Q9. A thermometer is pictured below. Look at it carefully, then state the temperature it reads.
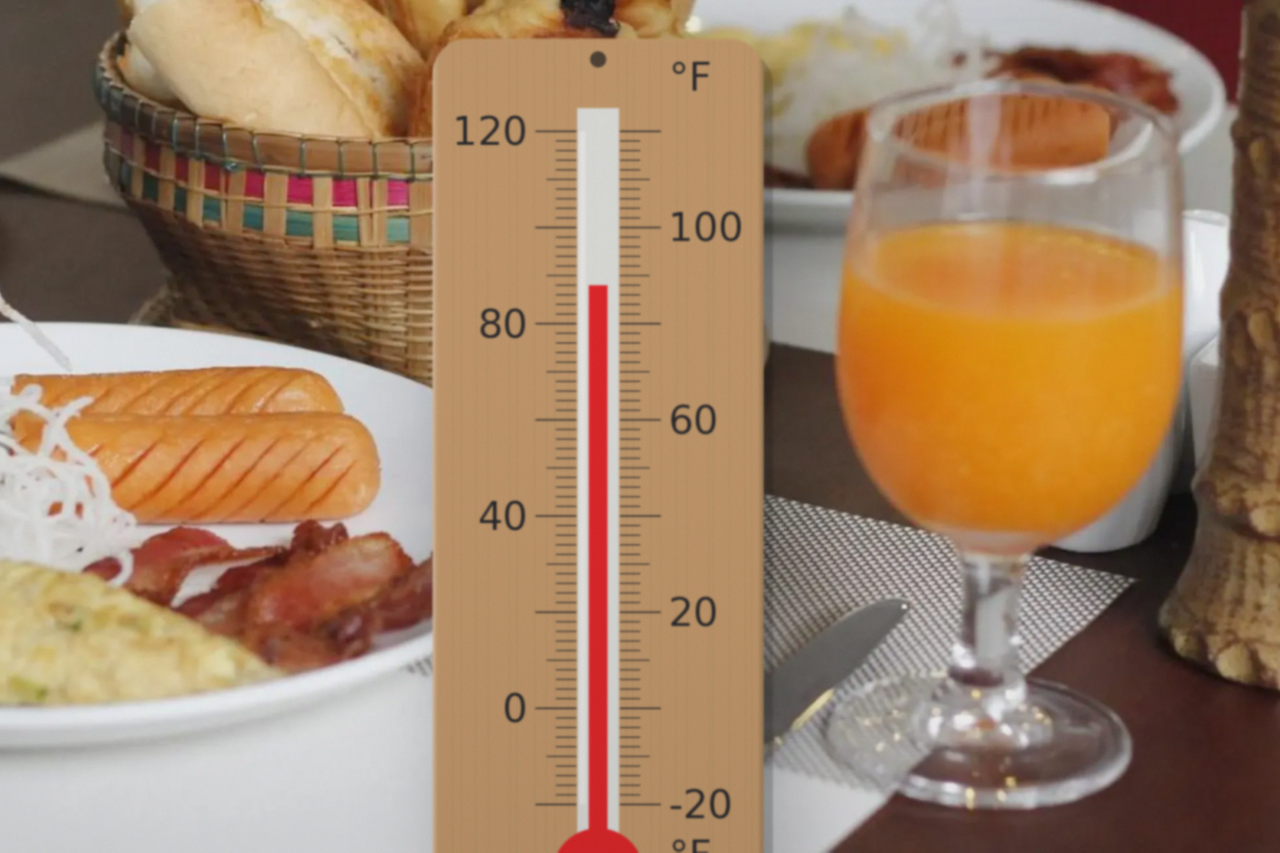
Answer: 88 °F
